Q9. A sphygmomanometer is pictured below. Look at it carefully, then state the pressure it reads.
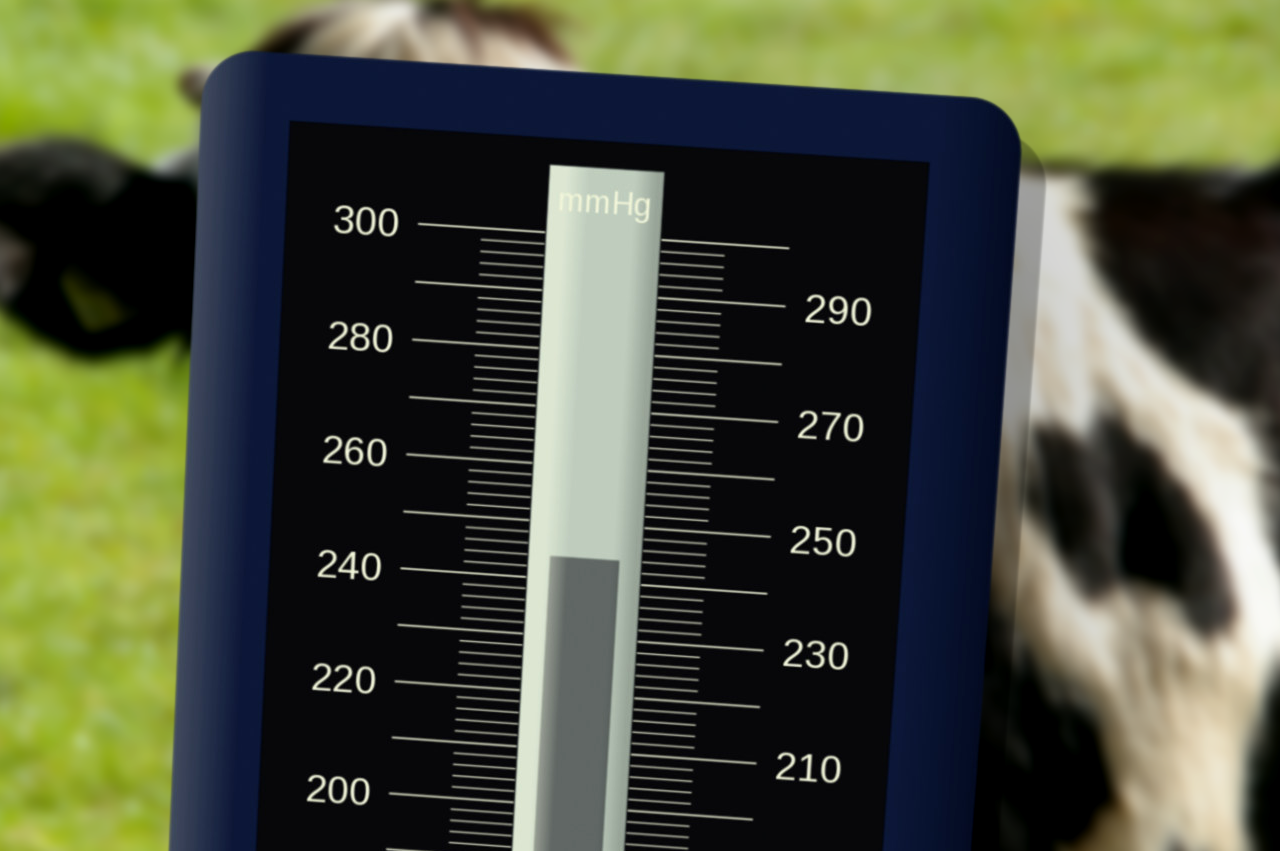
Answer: 244 mmHg
